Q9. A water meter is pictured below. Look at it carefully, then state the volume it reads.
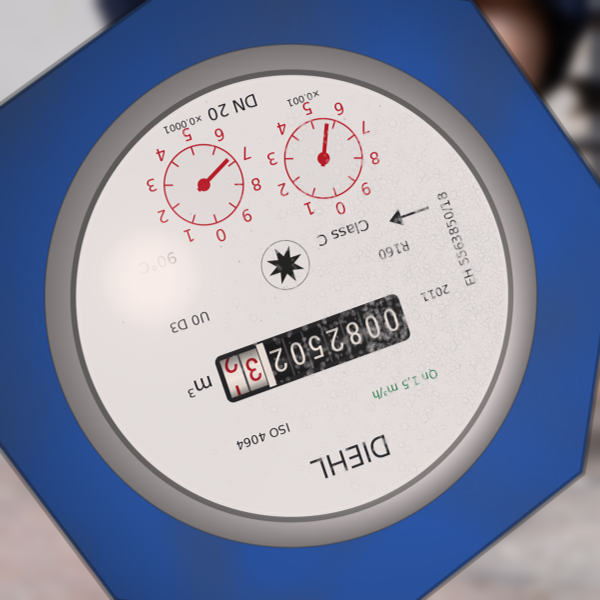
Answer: 82502.3156 m³
